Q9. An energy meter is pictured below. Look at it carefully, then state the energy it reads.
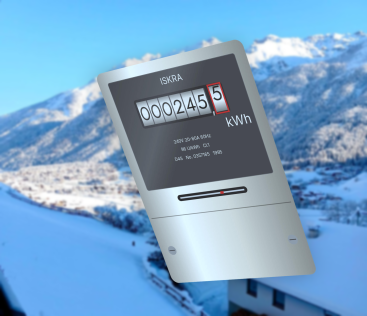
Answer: 245.5 kWh
